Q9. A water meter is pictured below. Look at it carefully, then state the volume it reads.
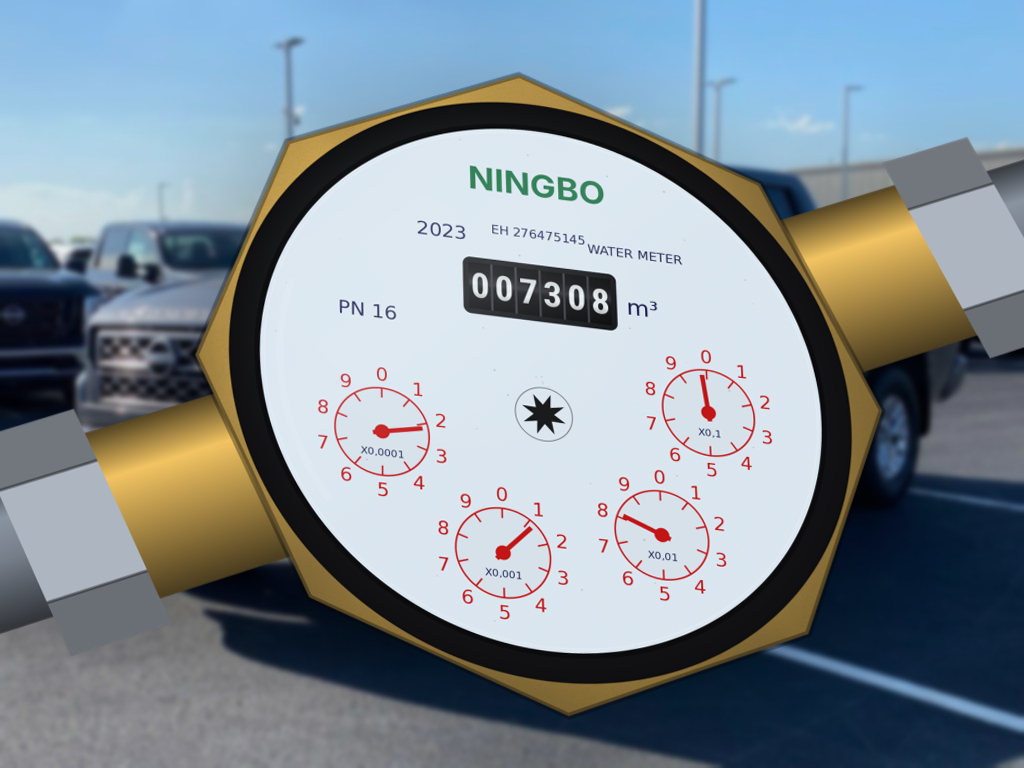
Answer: 7307.9812 m³
